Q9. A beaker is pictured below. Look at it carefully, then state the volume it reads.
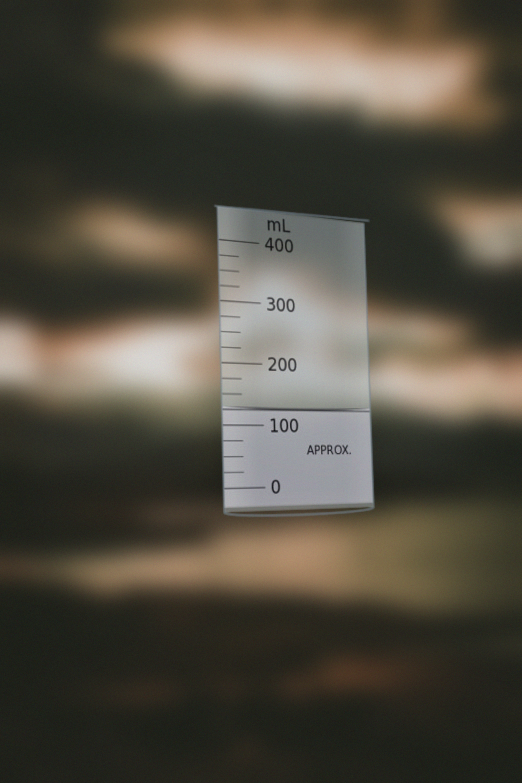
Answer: 125 mL
